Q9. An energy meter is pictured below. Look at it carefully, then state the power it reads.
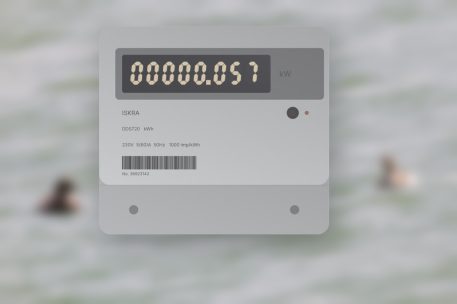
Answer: 0.057 kW
